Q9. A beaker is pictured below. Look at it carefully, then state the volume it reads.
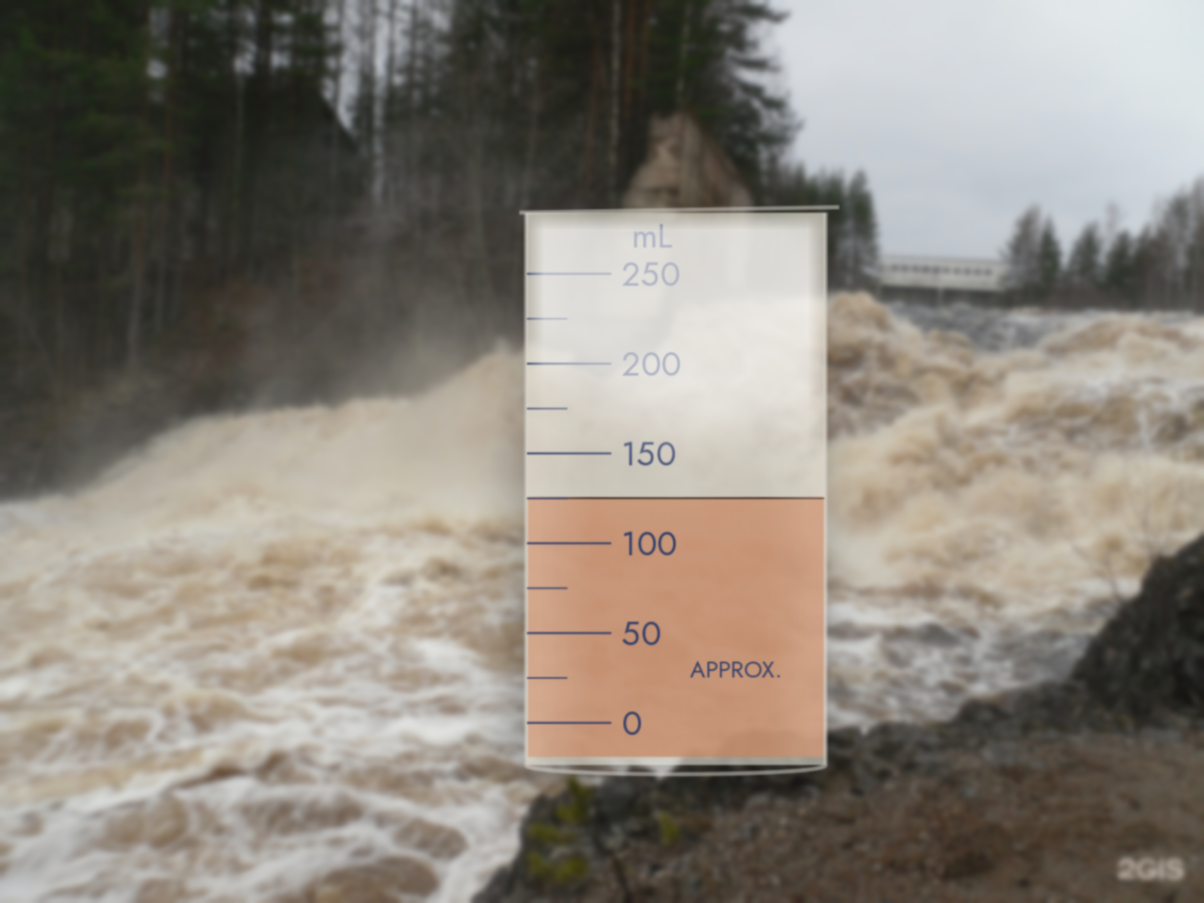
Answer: 125 mL
